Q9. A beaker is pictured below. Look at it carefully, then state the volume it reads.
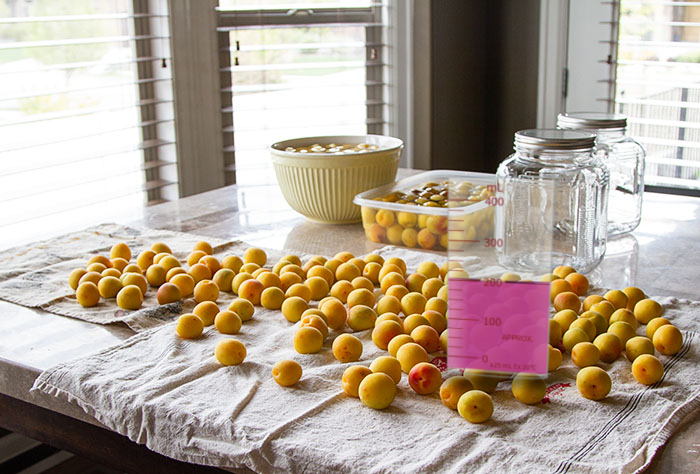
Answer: 200 mL
